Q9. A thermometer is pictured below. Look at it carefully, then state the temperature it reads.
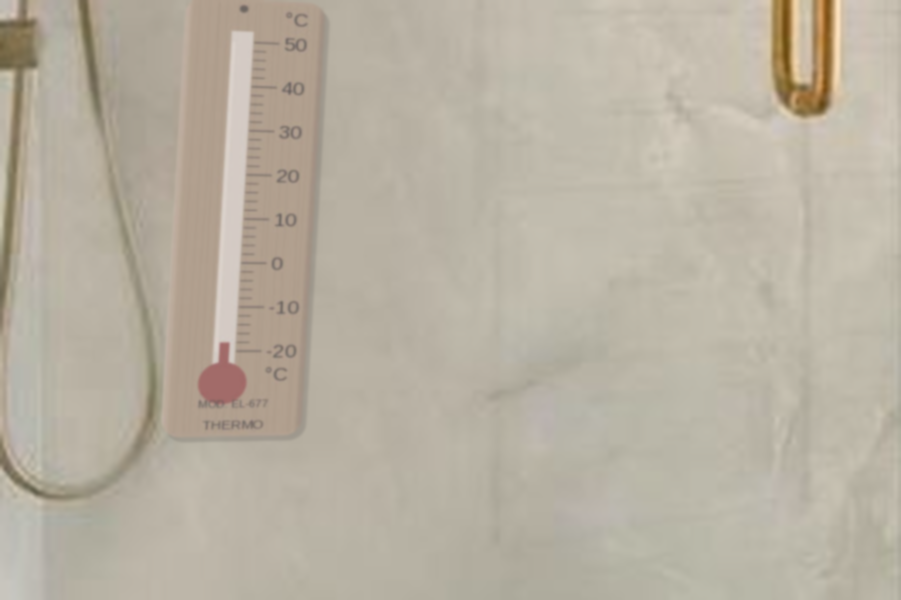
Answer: -18 °C
